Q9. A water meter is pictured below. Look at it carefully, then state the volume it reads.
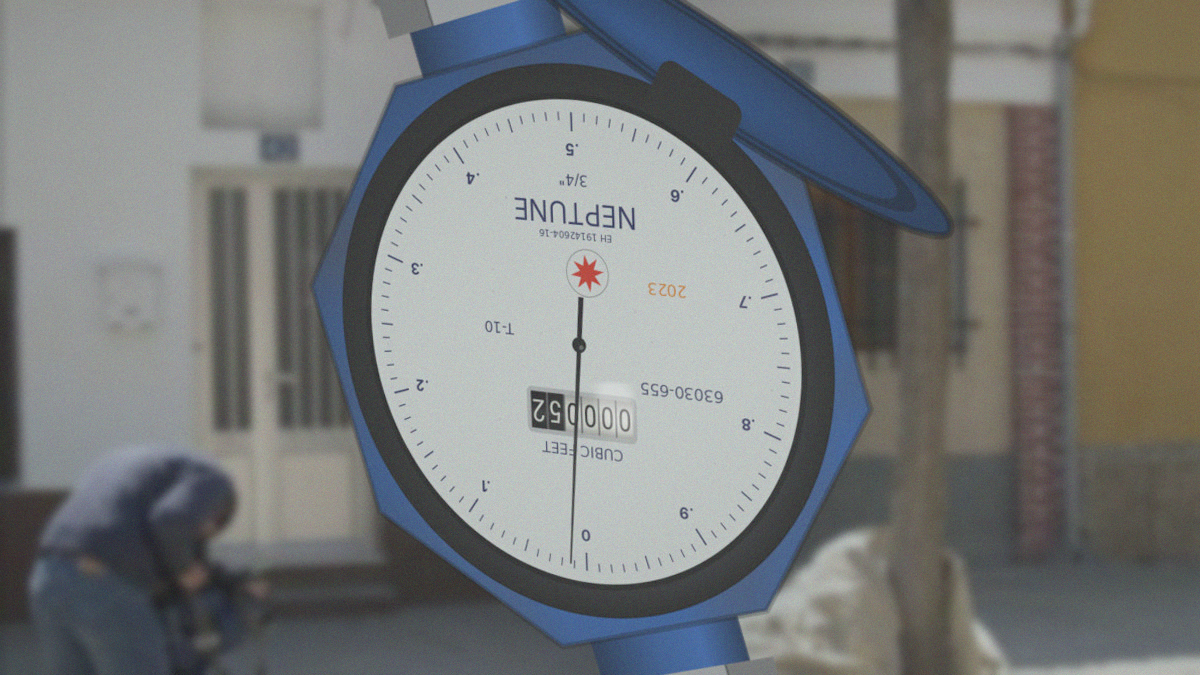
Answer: 52.01 ft³
